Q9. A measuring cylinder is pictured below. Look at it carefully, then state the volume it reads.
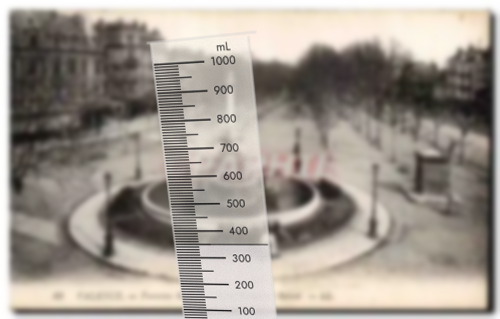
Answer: 350 mL
